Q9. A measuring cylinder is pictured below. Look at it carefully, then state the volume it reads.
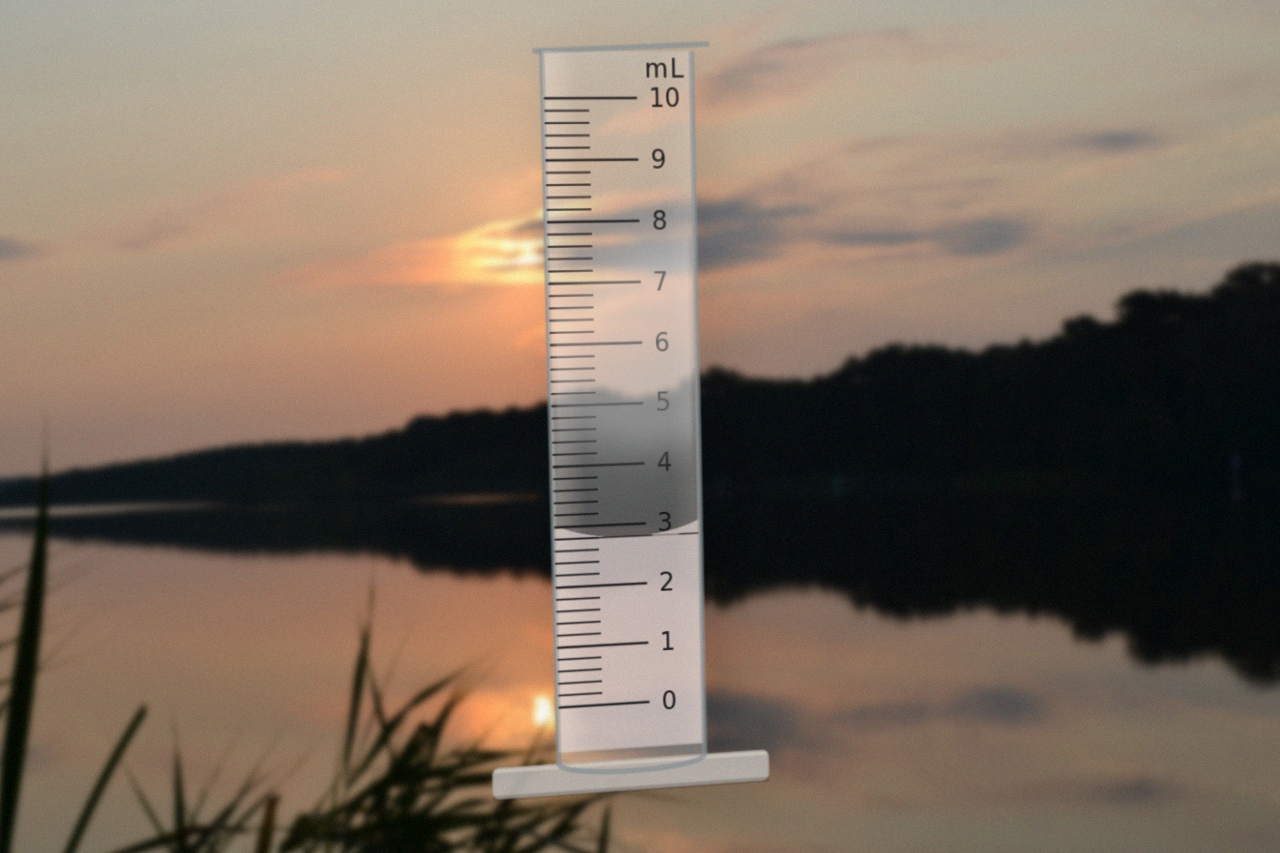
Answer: 2.8 mL
